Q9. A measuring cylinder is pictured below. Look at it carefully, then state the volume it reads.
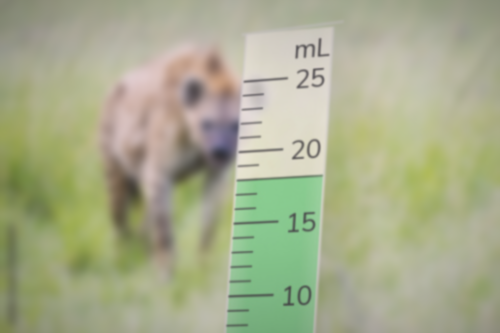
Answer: 18 mL
